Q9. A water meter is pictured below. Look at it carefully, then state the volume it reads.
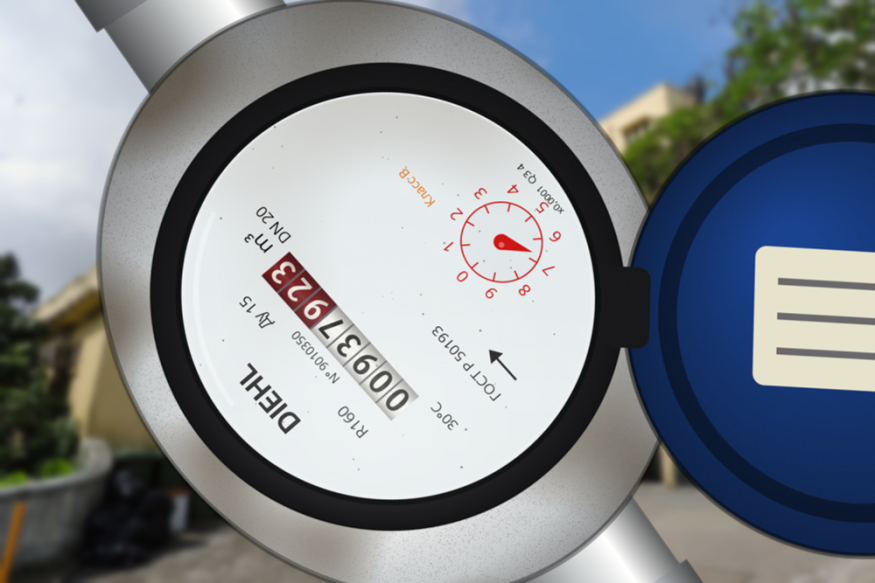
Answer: 937.9236 m³
